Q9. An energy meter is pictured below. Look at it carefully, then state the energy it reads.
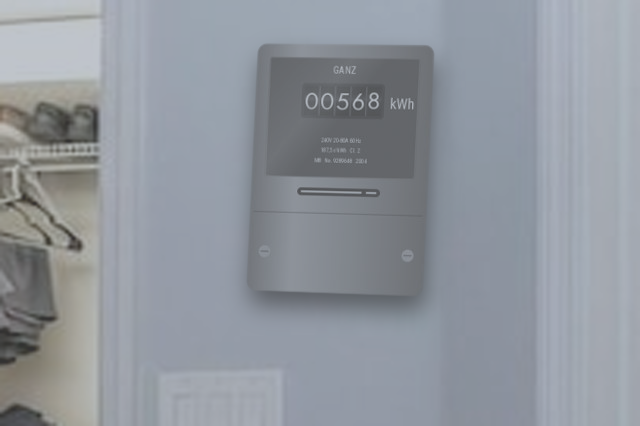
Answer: 568 kWh
